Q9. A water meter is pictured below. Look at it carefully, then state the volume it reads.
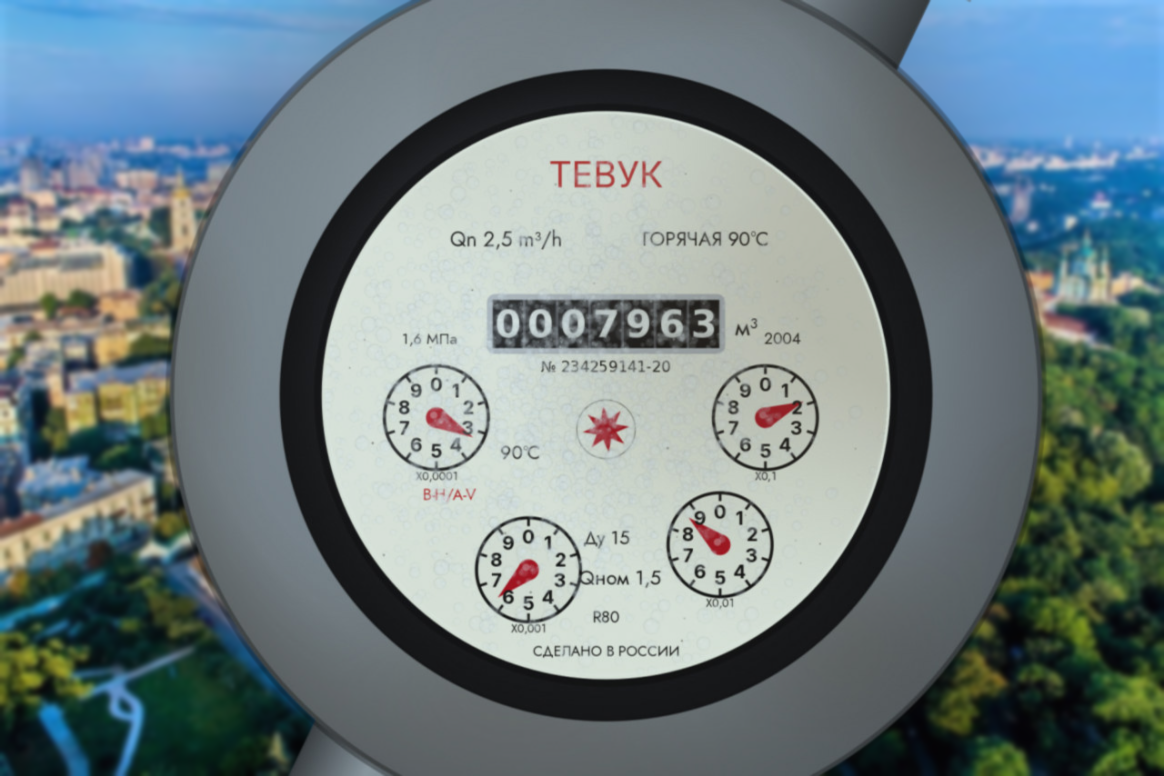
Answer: 7963.1863 m³
